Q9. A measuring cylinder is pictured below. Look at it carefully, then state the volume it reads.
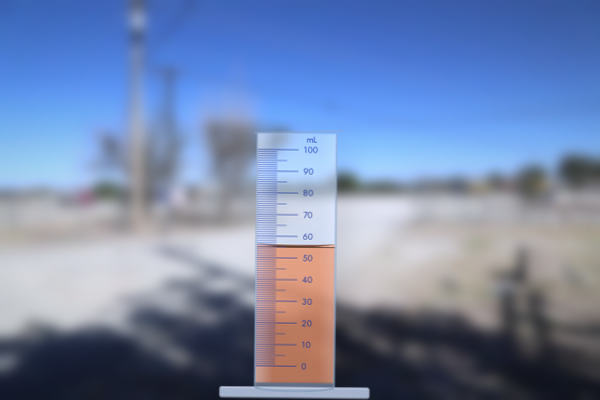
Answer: 55 mL
